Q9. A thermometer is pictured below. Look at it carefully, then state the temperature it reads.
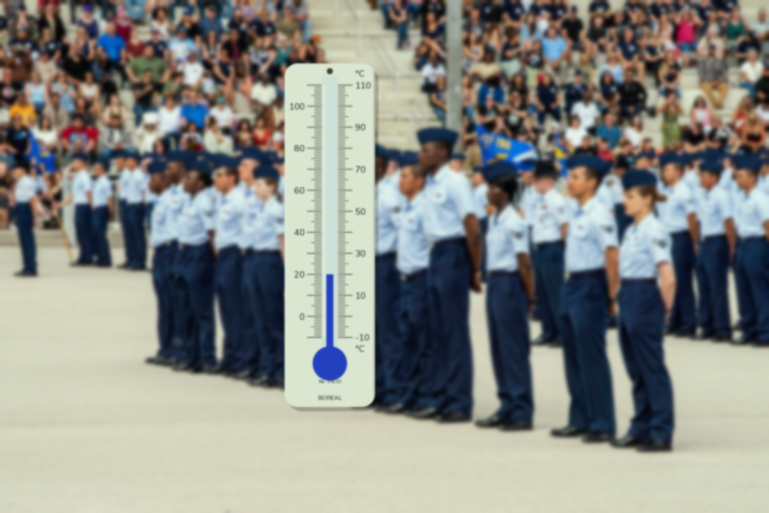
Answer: 20 °C
